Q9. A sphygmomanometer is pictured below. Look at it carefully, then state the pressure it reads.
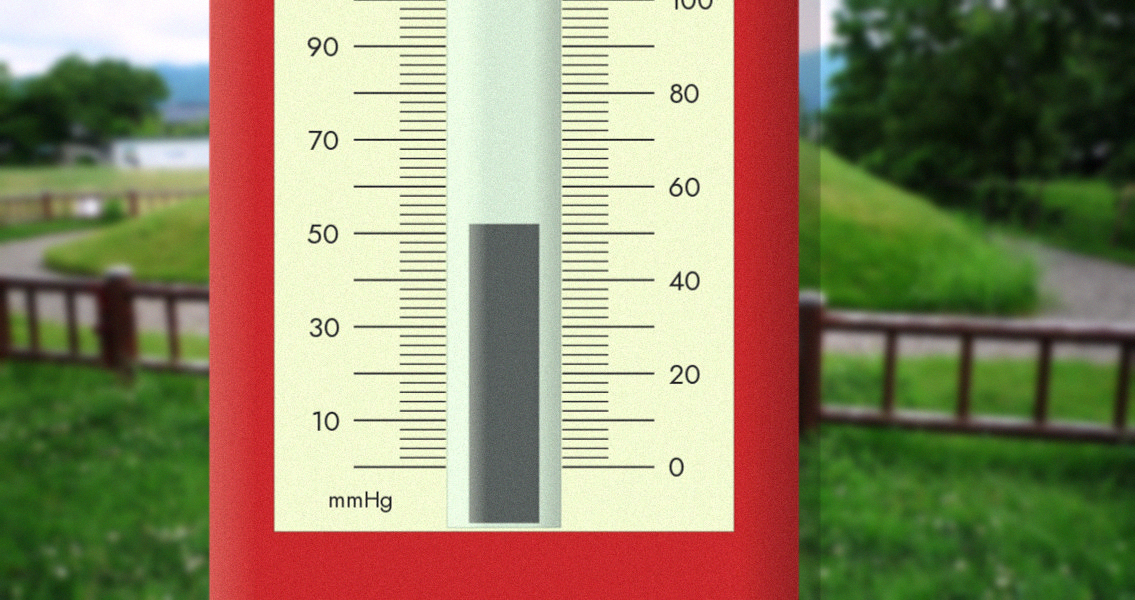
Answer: 52 mmHg
